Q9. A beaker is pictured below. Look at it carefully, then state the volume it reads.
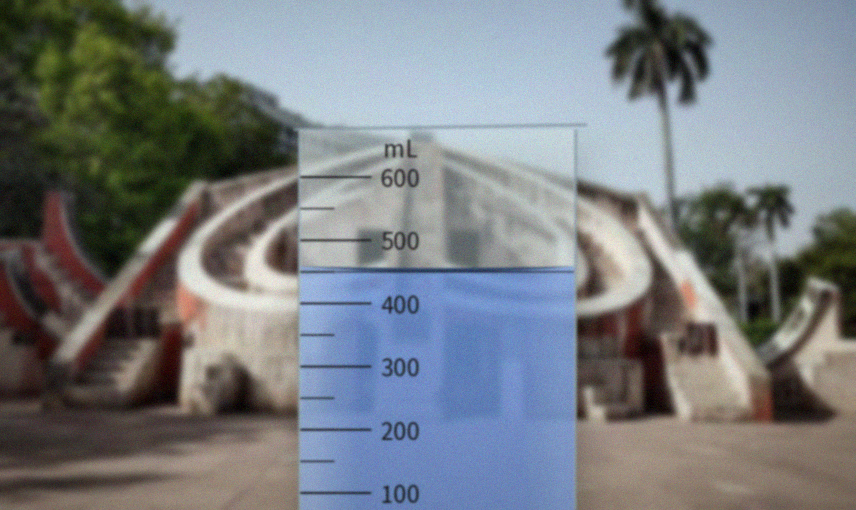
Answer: 450 mL
